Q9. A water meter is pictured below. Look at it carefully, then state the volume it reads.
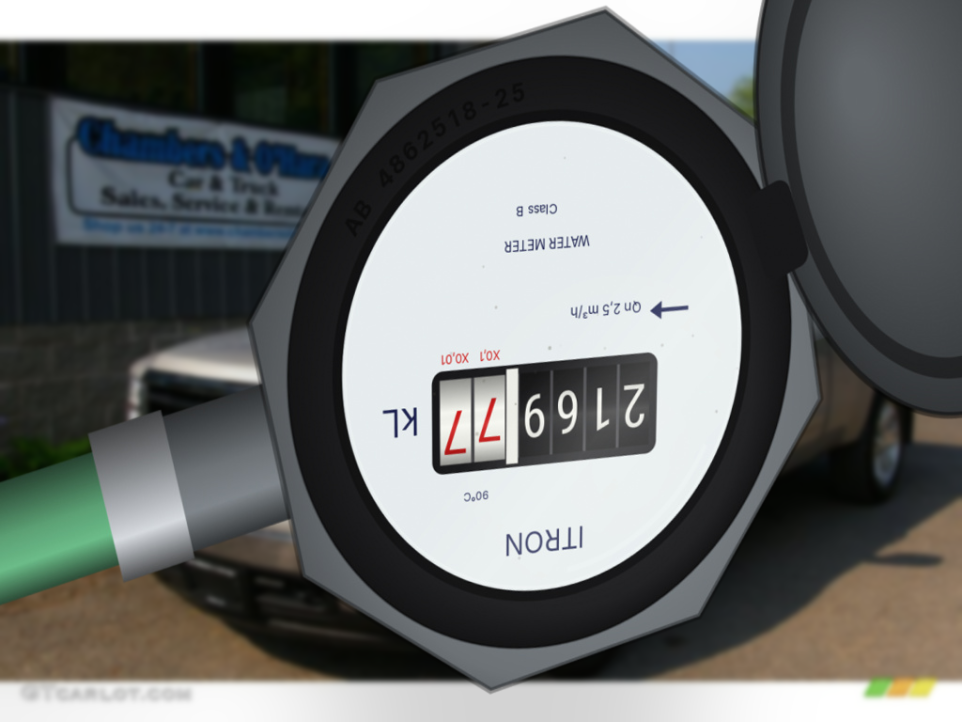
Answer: 2169.77 kL
